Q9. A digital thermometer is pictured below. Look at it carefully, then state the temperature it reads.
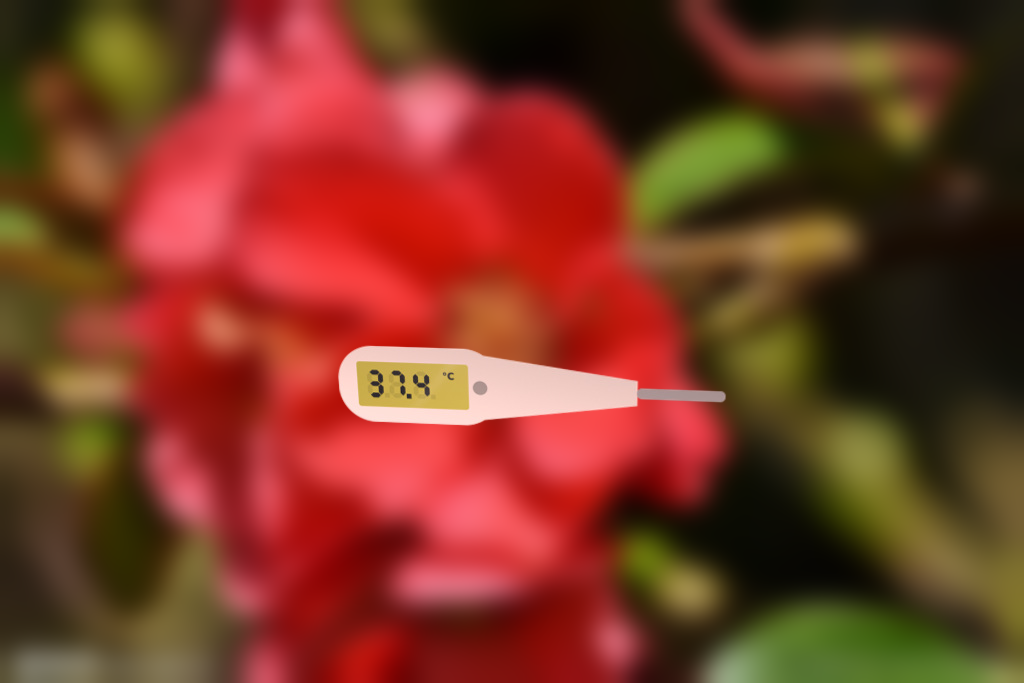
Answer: 37.4 °C
